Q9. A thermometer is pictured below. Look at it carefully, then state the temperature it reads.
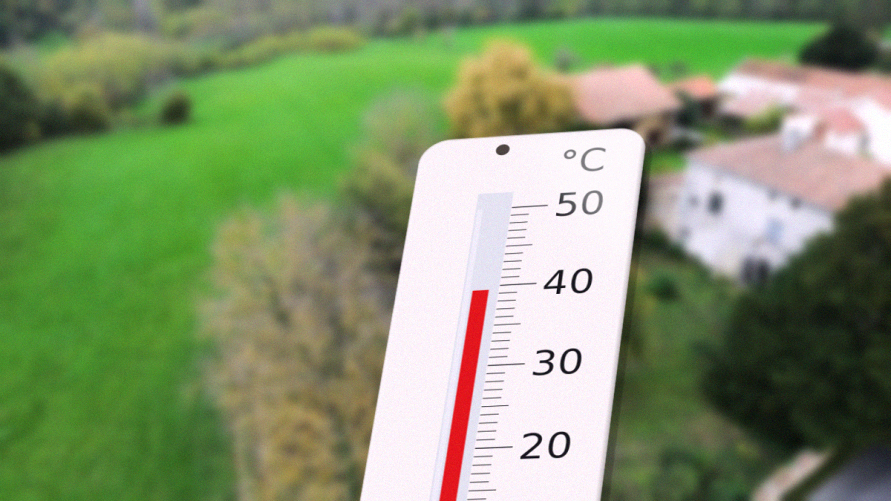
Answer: 39.5 °C
